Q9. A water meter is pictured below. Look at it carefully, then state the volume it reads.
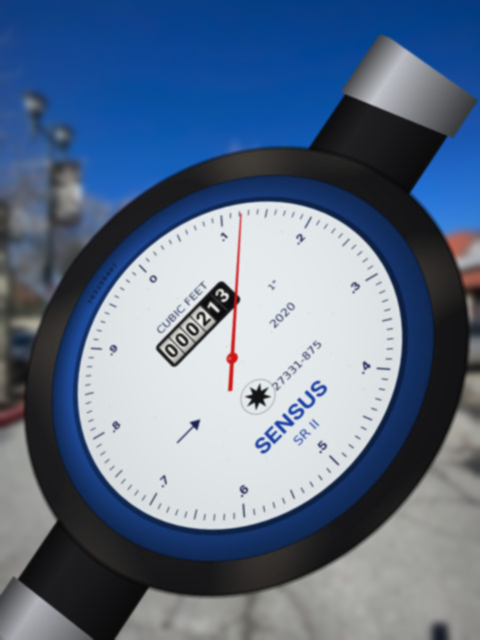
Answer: 213.12 ft³
